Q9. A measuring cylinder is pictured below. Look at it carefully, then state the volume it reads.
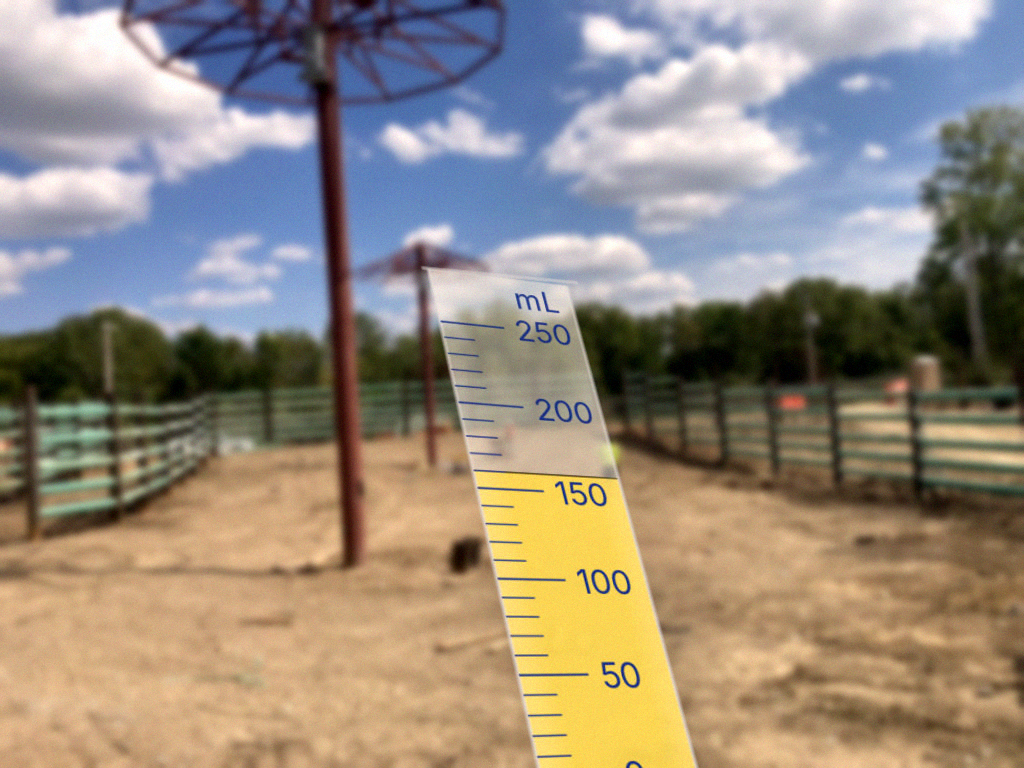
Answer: 160 mL
